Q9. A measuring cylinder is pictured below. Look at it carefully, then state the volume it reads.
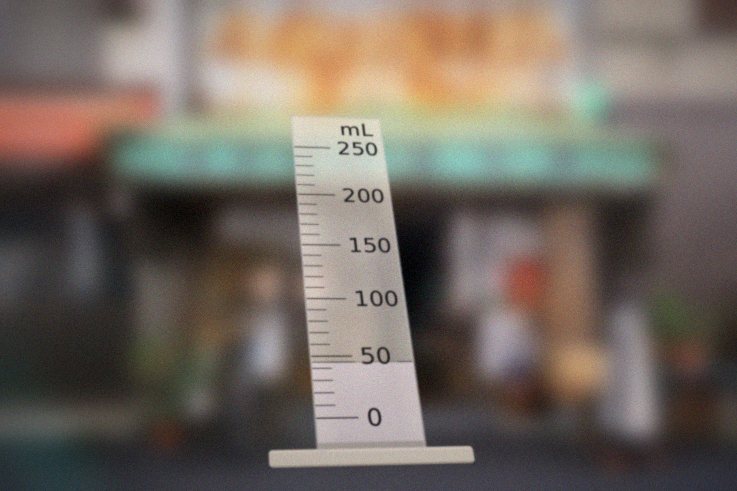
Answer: 45 mL
